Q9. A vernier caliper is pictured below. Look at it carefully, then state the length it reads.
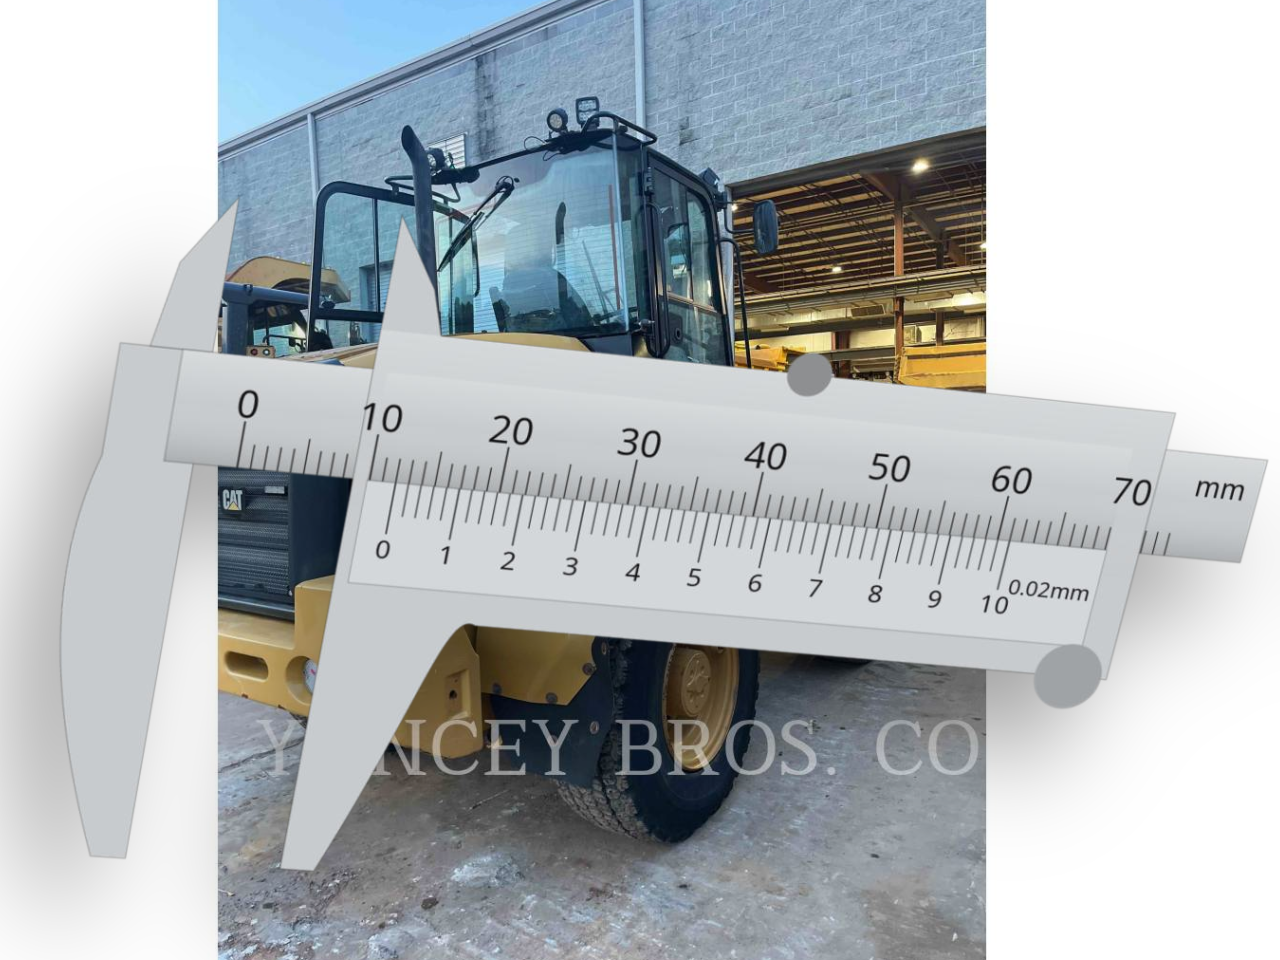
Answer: 12.0 mm
